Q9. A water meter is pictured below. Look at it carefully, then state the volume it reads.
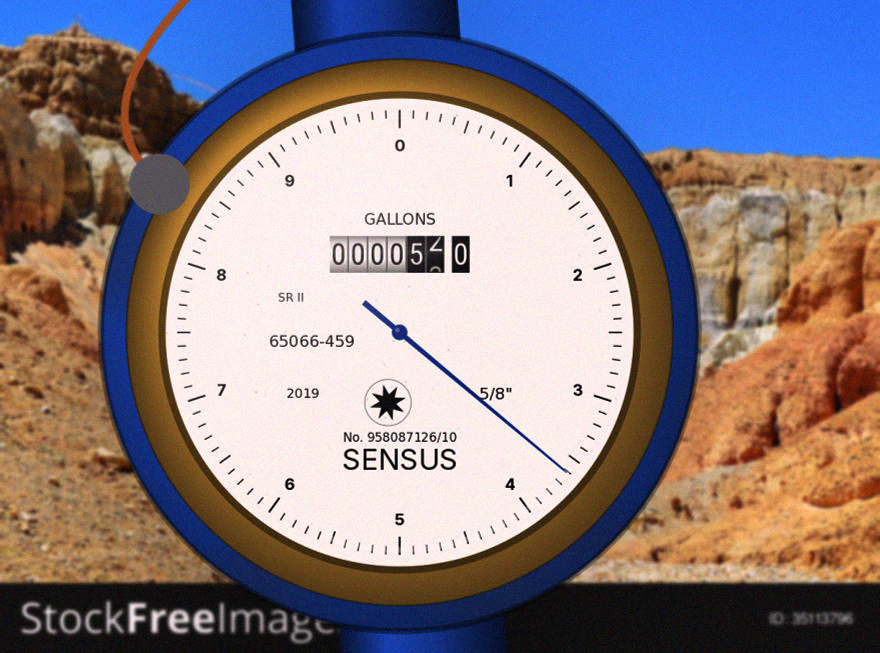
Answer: 523.6 gal
